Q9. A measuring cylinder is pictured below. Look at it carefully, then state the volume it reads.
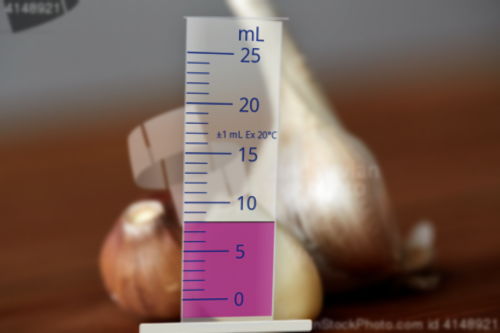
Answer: 8 mL
